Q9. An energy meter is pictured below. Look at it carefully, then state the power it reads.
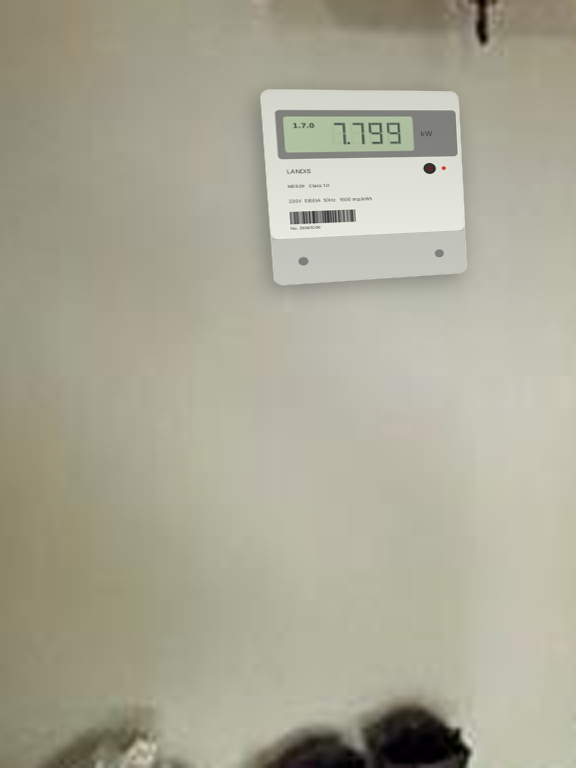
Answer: 7.799 kW
